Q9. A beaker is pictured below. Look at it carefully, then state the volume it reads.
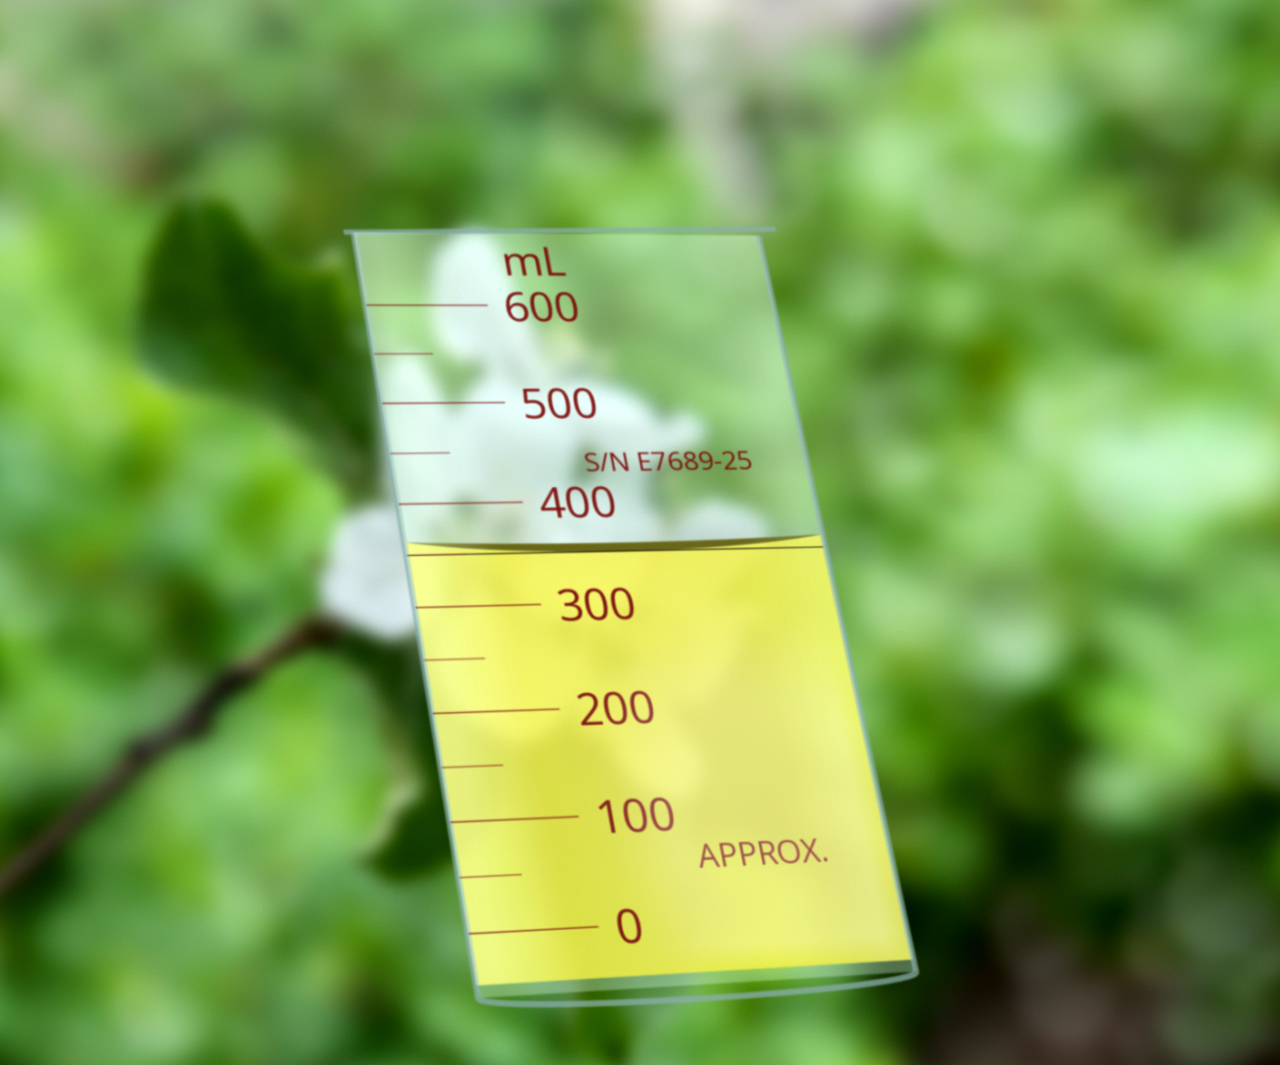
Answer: 350 mL
